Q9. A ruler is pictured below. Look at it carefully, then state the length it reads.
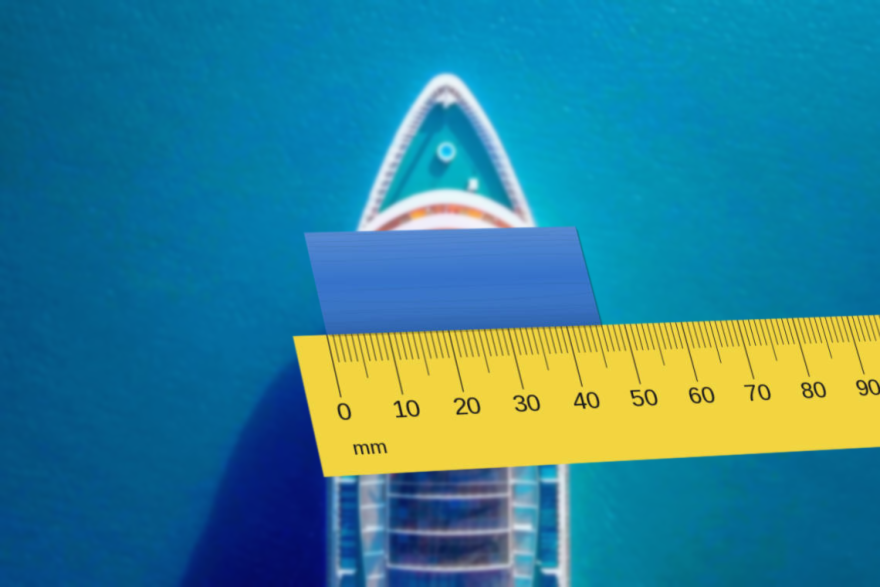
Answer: 46 mm
